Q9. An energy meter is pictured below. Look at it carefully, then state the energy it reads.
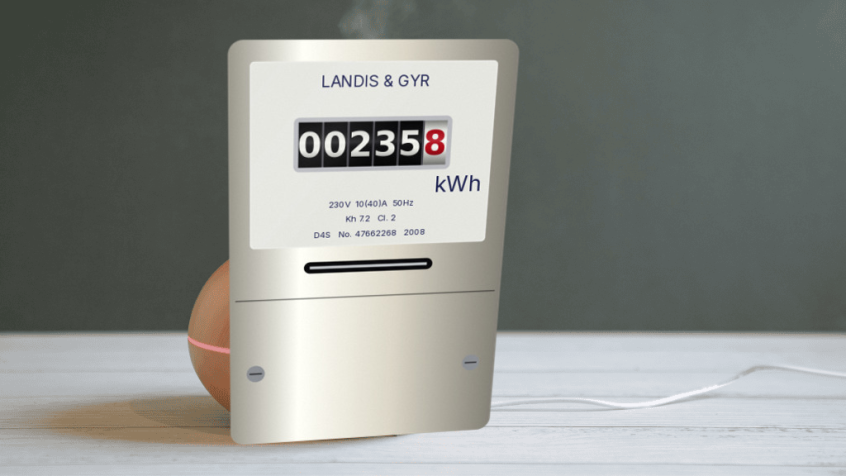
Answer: 235.8 kWh
